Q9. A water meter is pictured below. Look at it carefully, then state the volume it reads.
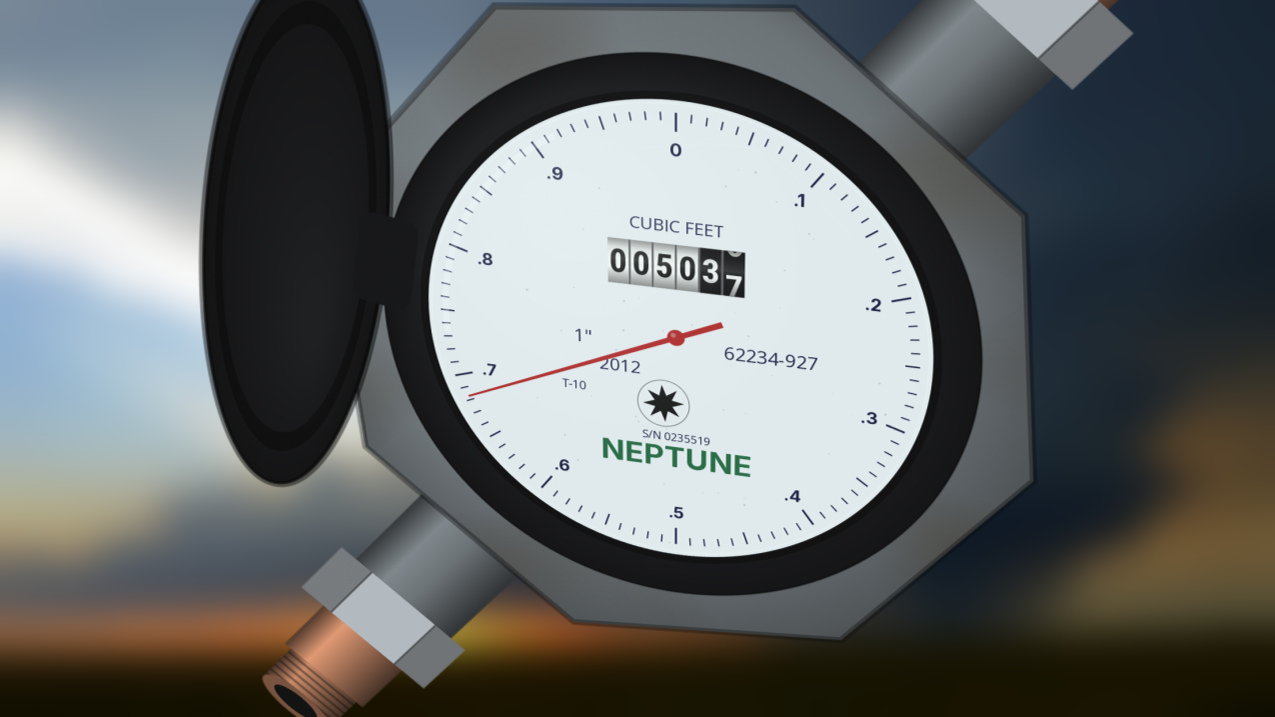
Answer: 5036.68 ft³
